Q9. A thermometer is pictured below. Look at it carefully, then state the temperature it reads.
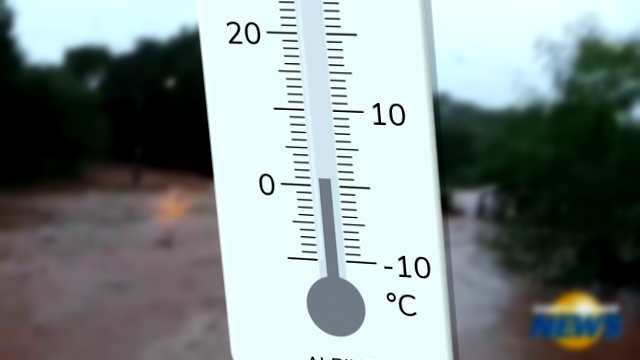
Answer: 1 °C
